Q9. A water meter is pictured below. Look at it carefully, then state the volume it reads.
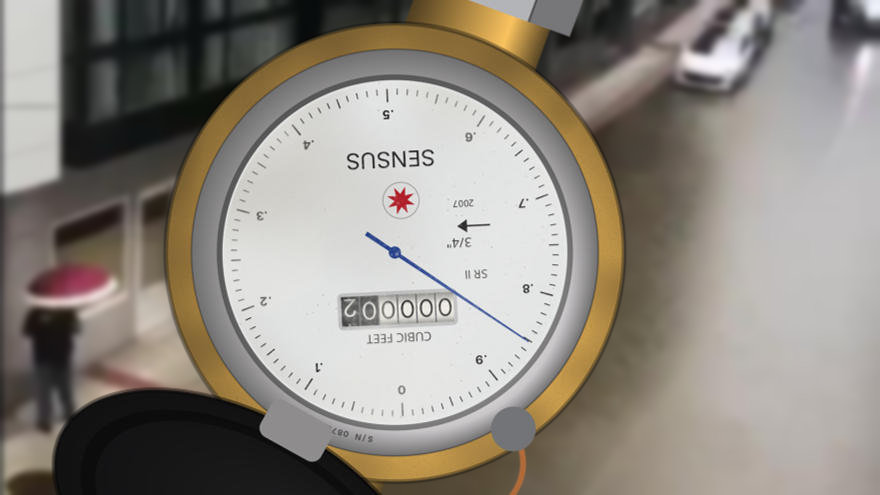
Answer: 1.85 ft³
